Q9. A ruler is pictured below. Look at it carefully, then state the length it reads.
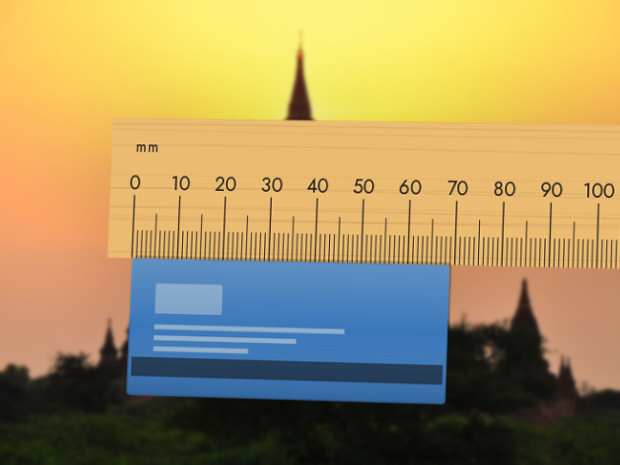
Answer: 69 mm
